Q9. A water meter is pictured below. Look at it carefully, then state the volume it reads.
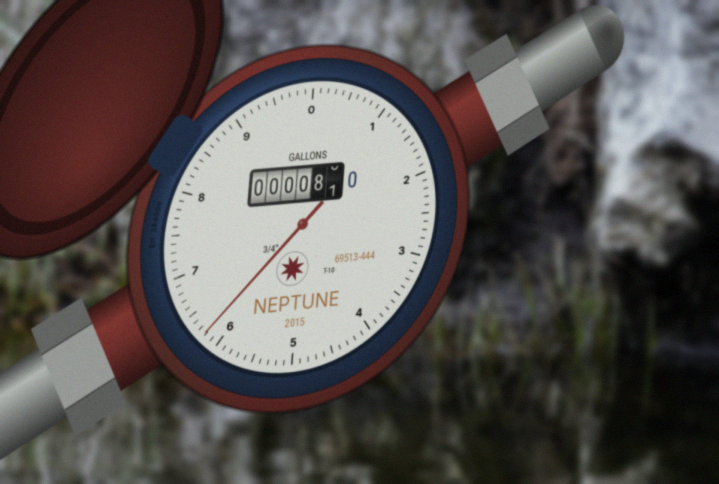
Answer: 806.2 gal
